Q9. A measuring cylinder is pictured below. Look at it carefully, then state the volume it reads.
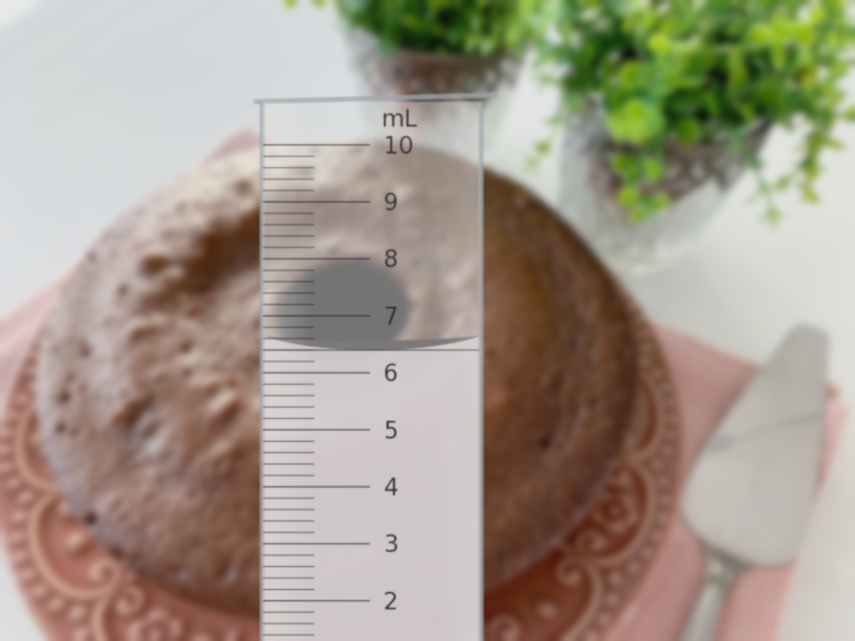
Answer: 6.4 mL
